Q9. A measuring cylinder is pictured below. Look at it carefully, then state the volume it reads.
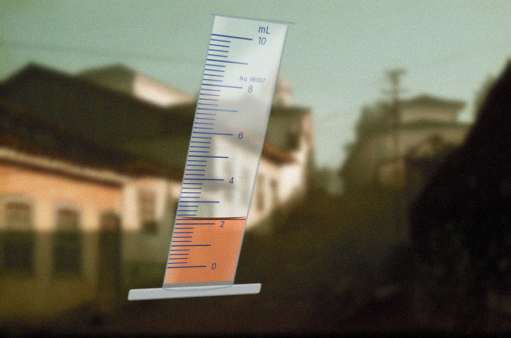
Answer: 2.2 mL
